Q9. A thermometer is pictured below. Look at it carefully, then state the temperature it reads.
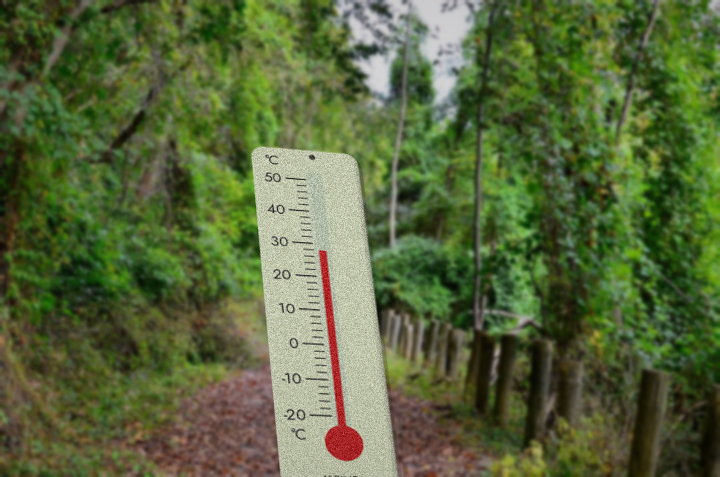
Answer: 28 °C
